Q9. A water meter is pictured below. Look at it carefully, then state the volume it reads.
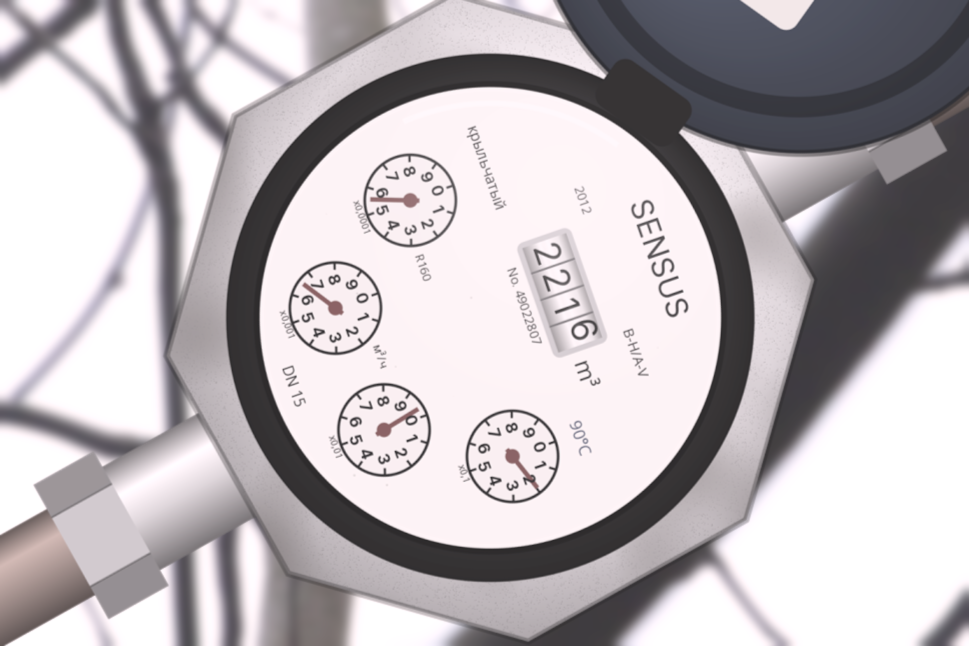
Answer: 2216.1965 m³
